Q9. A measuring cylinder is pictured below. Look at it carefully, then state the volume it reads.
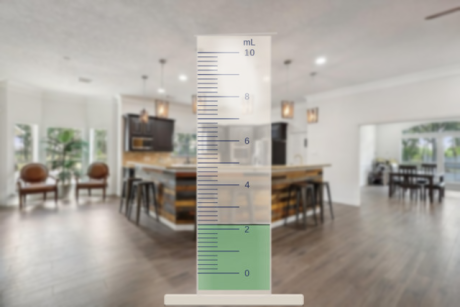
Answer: 2.2 mL
